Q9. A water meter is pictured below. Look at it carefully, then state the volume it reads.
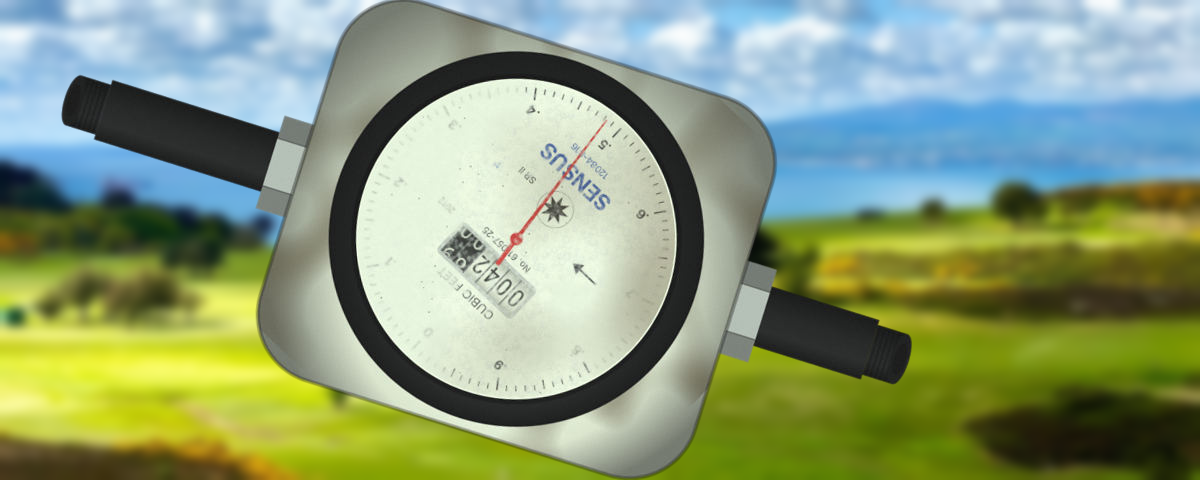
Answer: 4289.48 ft³
